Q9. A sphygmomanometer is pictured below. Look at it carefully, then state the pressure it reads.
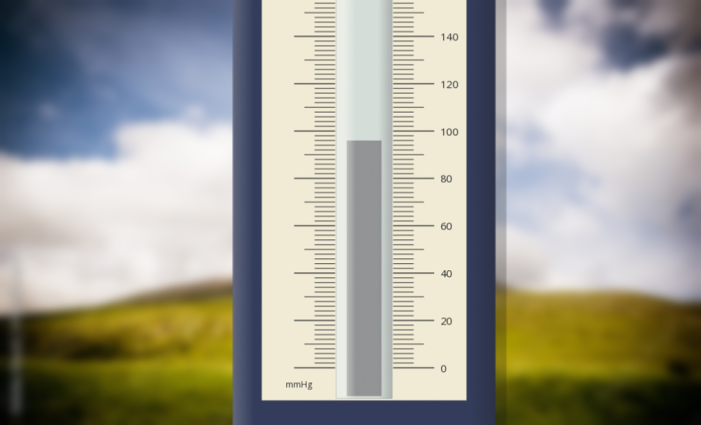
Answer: 96 mmHg
